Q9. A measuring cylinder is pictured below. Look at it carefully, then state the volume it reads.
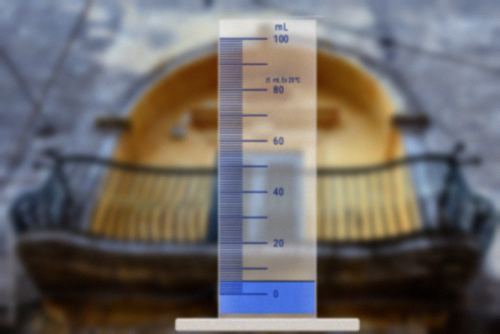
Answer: 5 mL
